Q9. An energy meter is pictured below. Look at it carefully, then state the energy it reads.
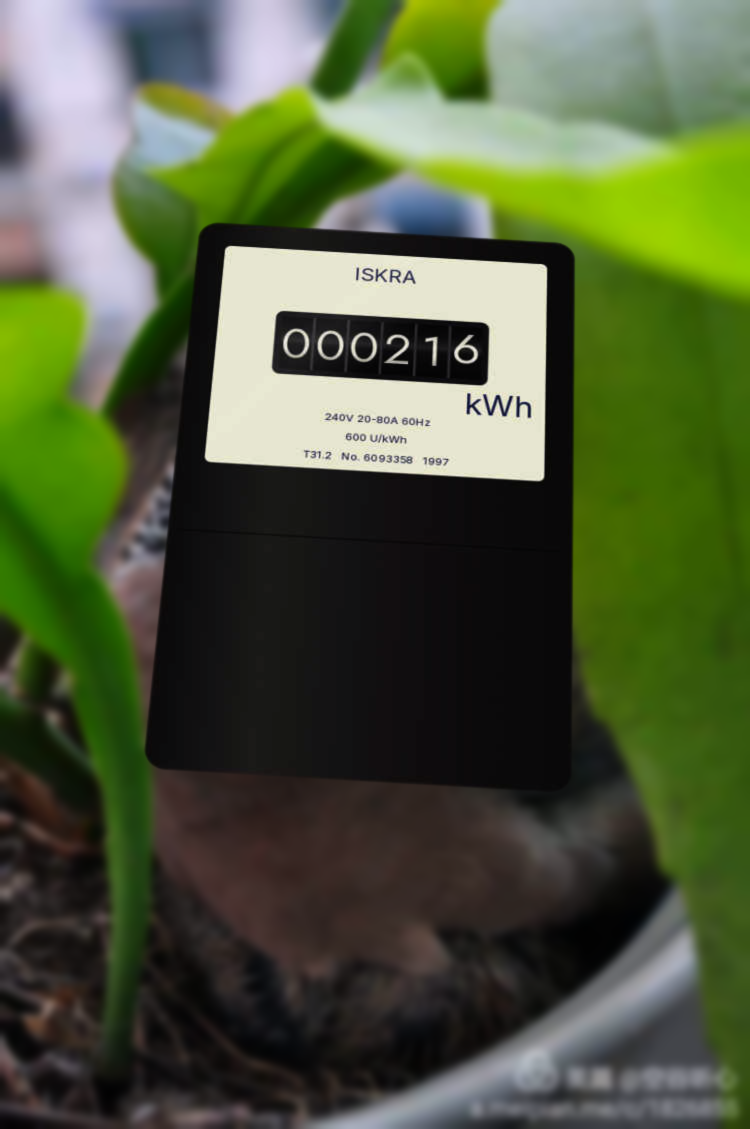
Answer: 216 kWh
